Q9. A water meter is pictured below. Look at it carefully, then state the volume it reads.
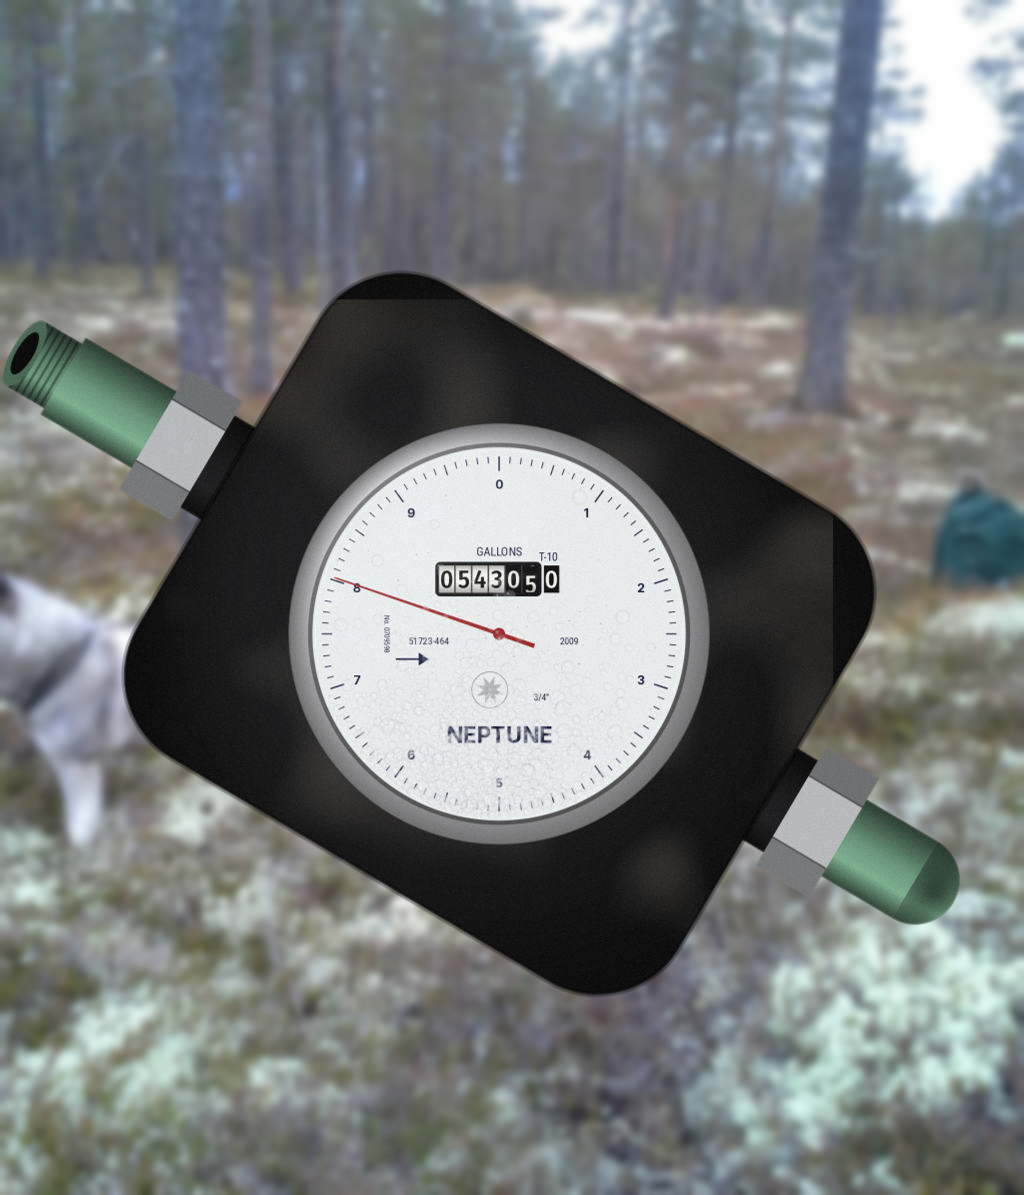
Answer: 543048.0 gal
